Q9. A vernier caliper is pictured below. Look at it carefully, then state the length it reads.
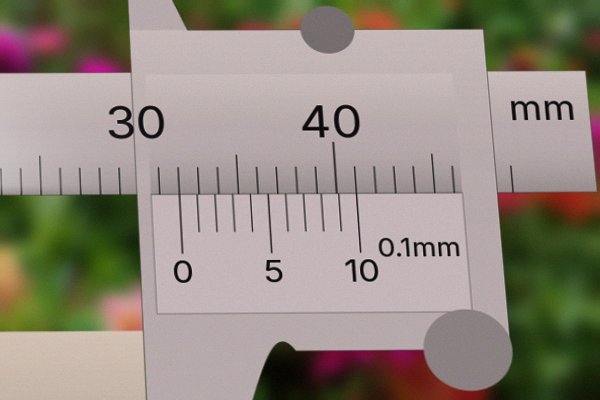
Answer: 32.0 mm
